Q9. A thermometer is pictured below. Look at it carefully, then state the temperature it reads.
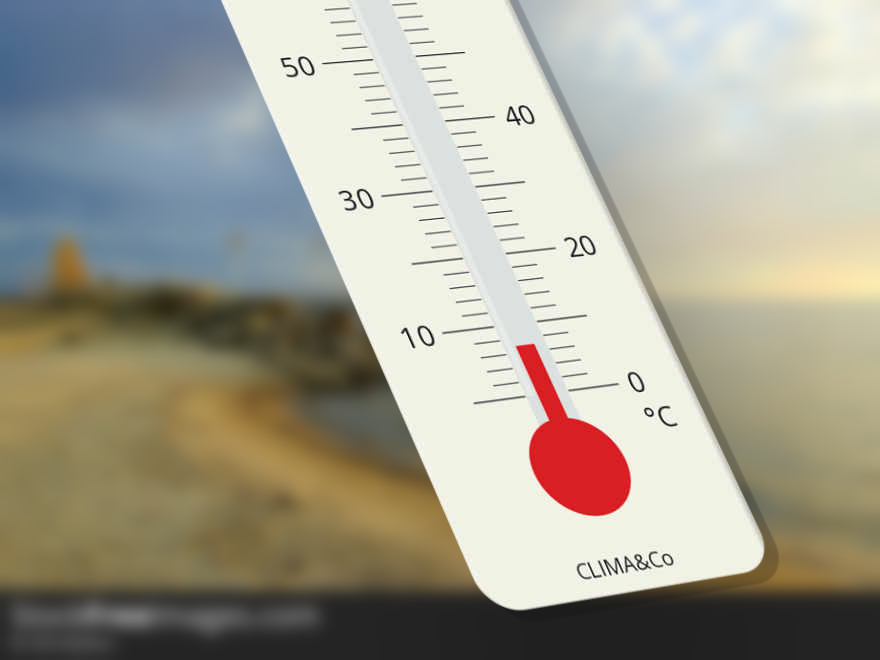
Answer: 7 °C
